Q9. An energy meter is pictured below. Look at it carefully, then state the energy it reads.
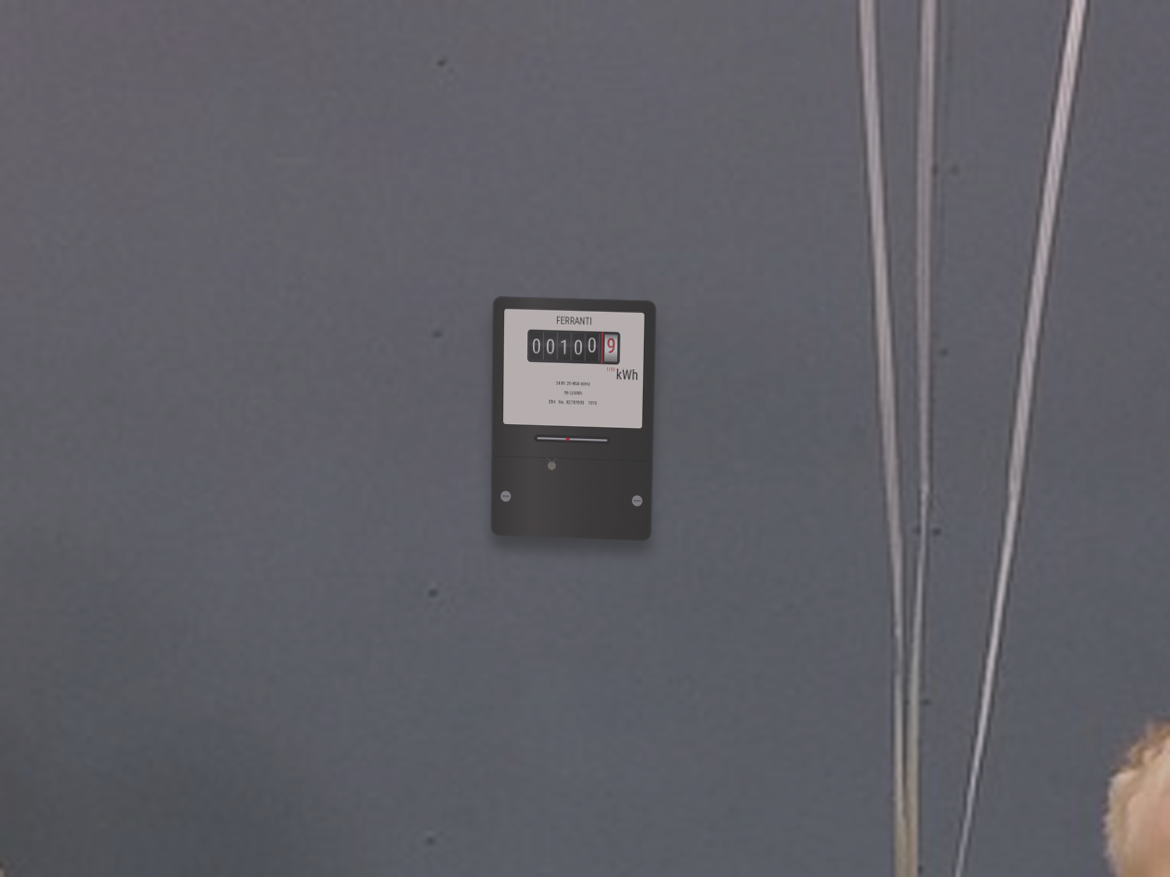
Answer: 100.9 kWh
